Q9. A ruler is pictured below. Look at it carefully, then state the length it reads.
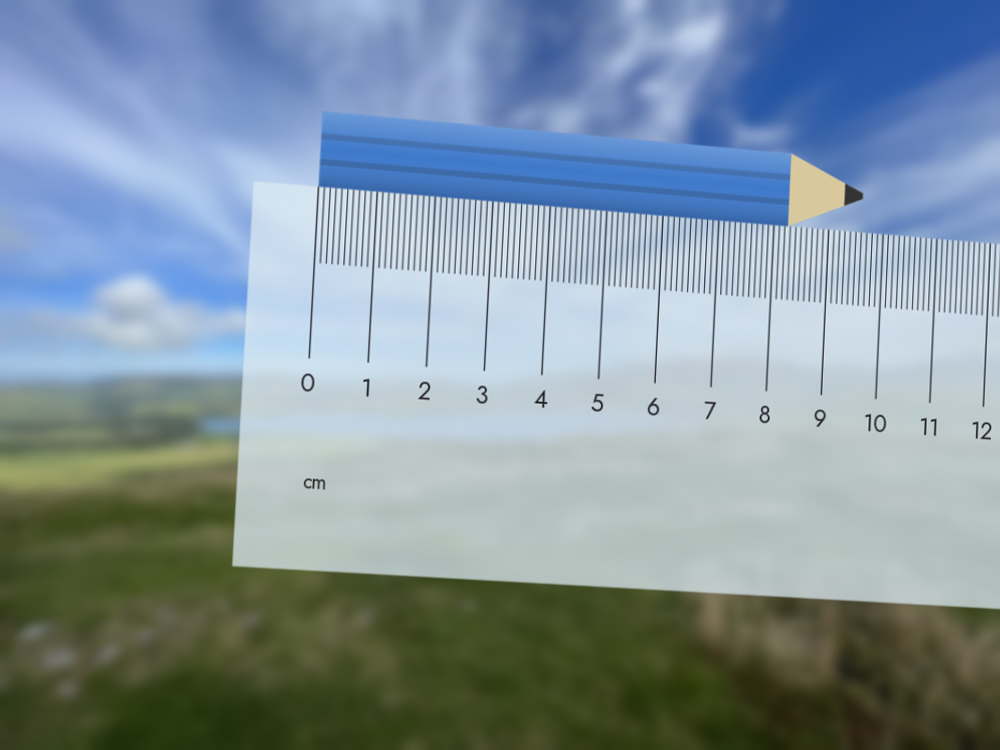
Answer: 9.6 cm
